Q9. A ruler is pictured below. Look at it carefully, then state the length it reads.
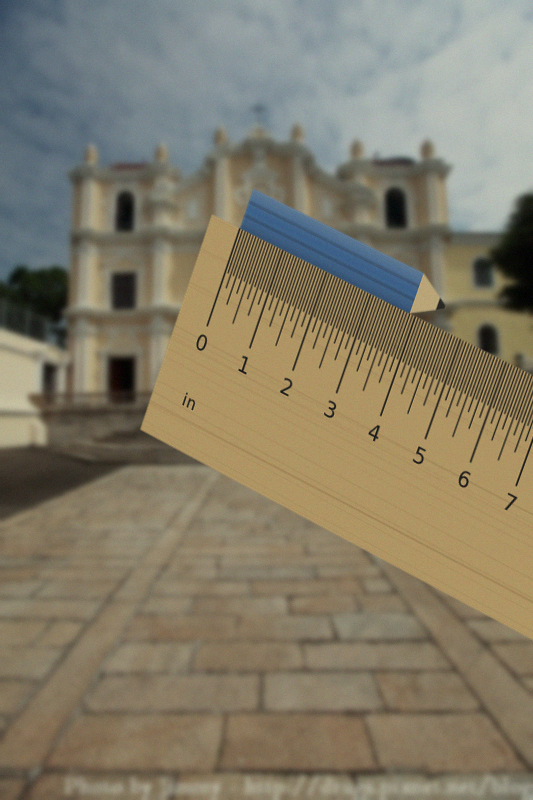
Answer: 4.5 in
